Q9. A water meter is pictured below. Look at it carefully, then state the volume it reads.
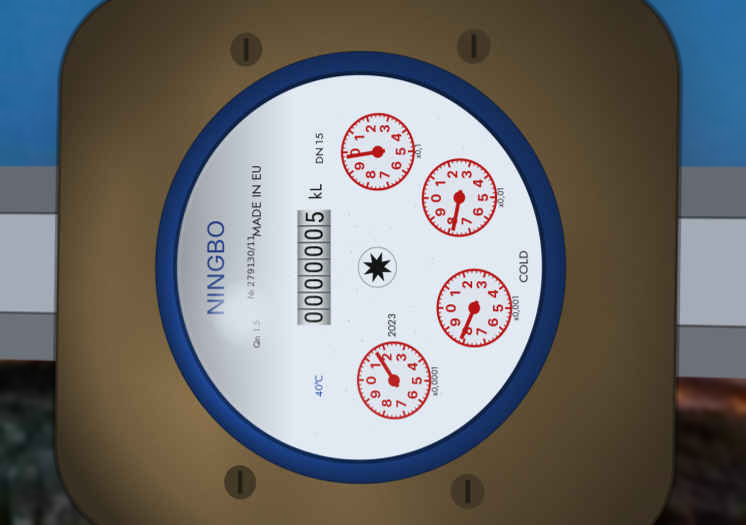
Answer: 4.9781 kL
